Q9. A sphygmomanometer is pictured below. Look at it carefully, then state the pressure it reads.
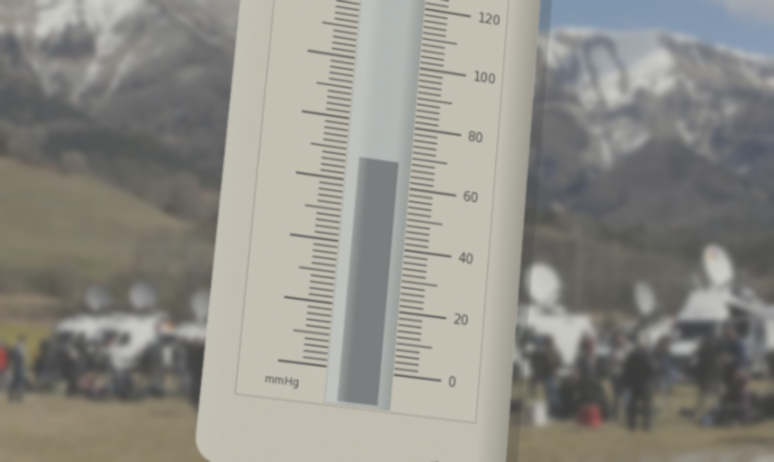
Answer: 68 mmHg
